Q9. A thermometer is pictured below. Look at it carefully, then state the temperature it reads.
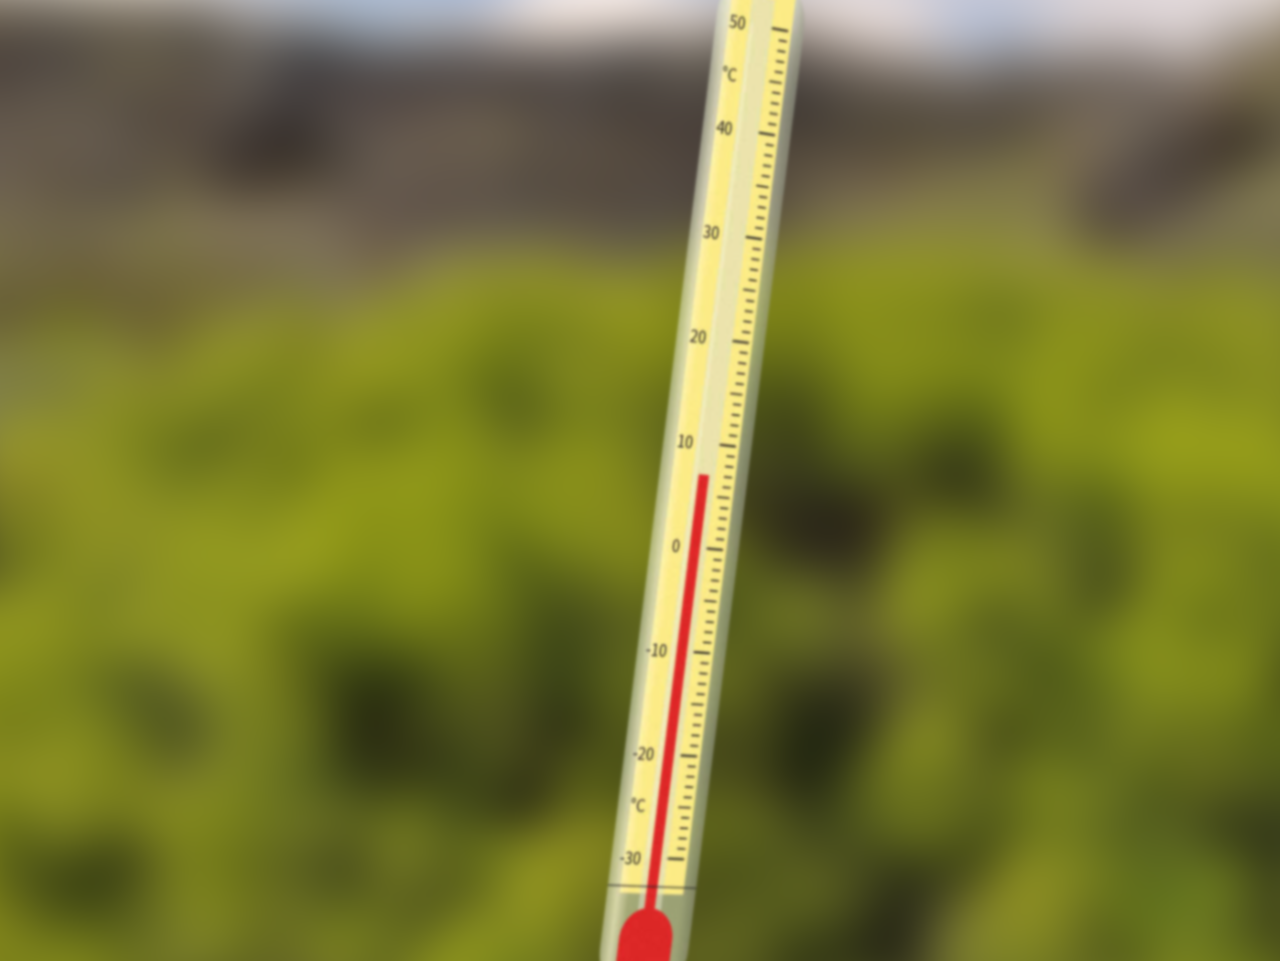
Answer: 7 °C
